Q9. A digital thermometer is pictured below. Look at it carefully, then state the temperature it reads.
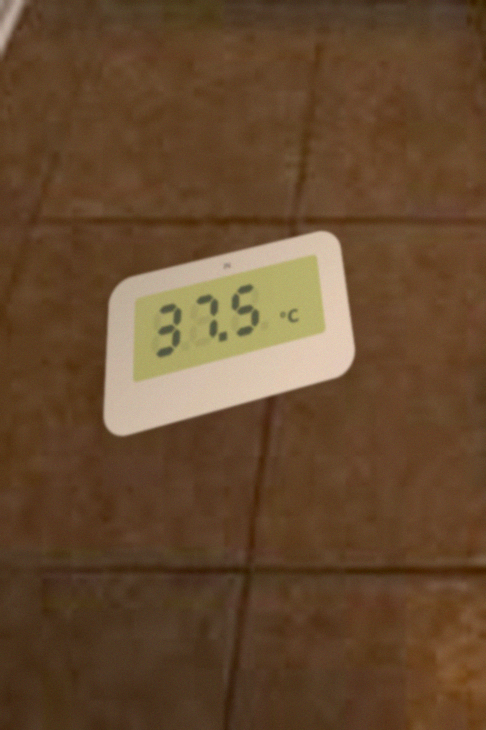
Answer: 37.5 °C
